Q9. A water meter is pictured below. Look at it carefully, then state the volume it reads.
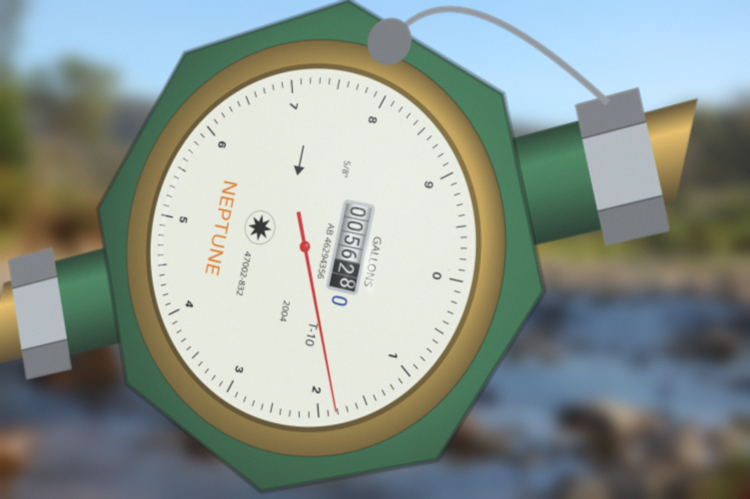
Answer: 56281.8 gal
